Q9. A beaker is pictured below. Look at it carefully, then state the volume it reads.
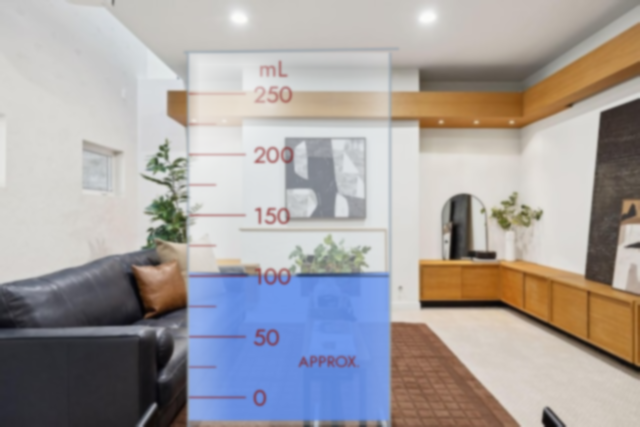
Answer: 100 mL
